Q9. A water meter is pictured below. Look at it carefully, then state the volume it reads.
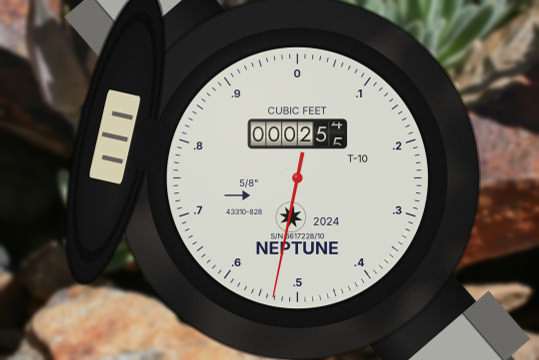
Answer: 254.53 ft³
